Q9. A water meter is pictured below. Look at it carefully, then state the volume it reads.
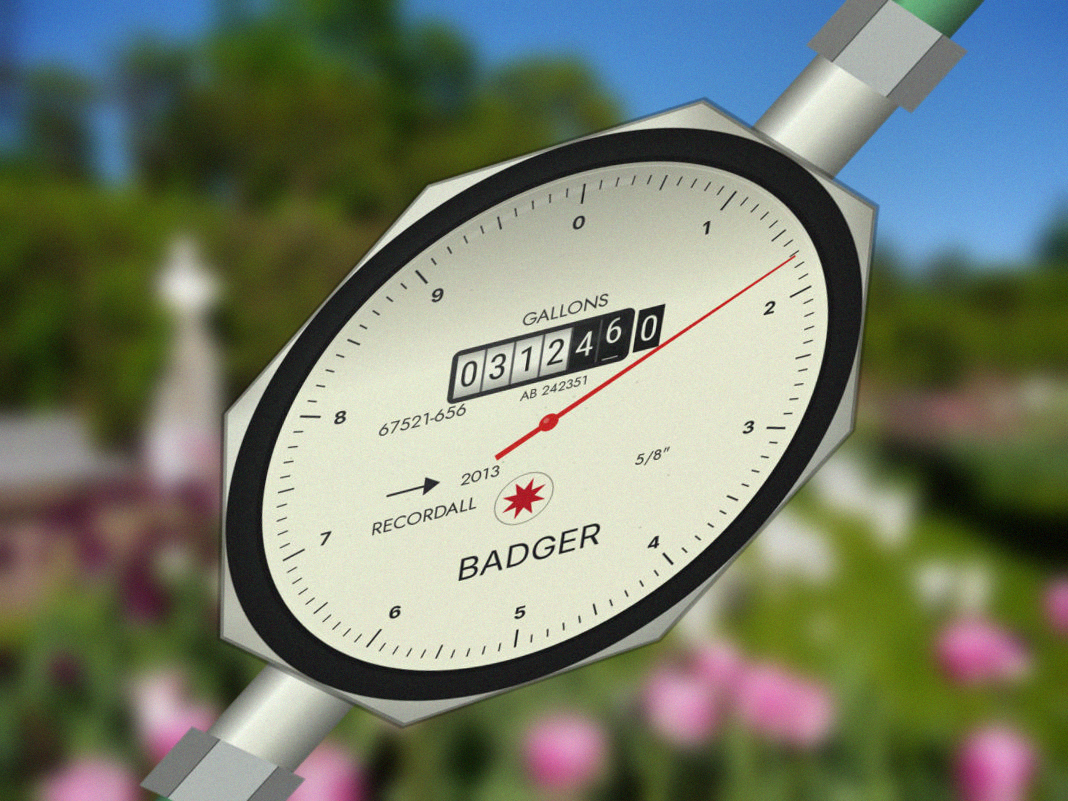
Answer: 312461.7 gal
